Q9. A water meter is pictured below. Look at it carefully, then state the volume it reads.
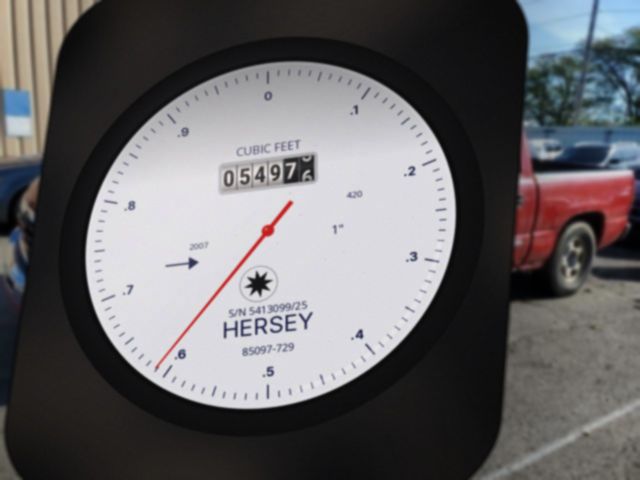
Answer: 54975.61 ft³
